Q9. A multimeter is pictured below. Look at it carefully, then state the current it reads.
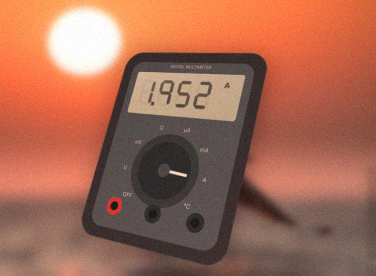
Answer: 1.952 A
